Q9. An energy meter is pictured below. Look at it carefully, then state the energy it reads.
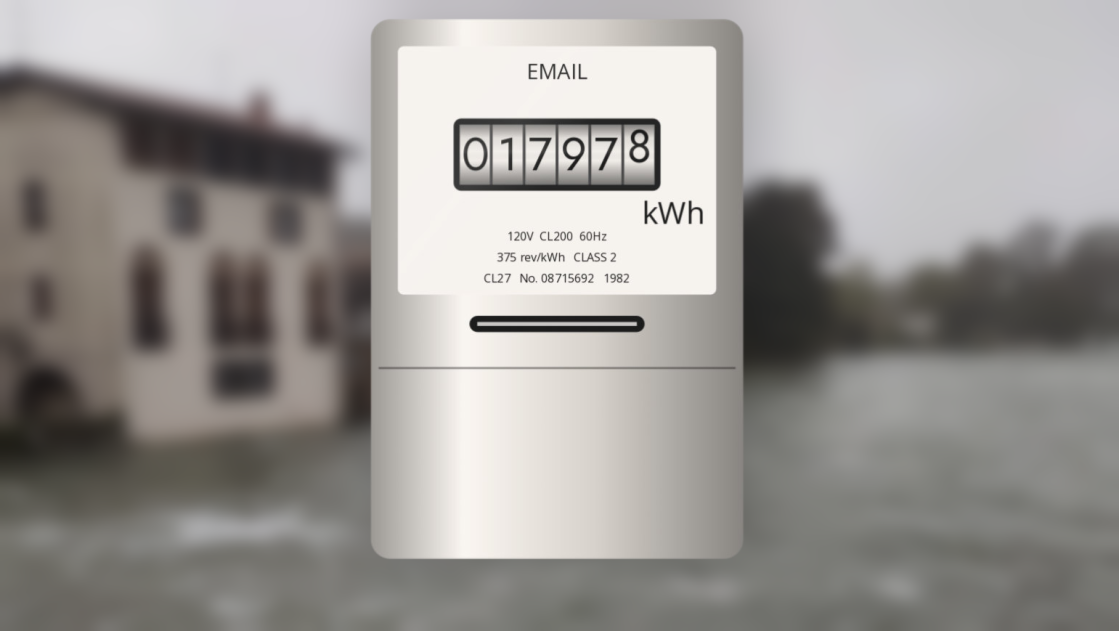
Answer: 17978 kWh
